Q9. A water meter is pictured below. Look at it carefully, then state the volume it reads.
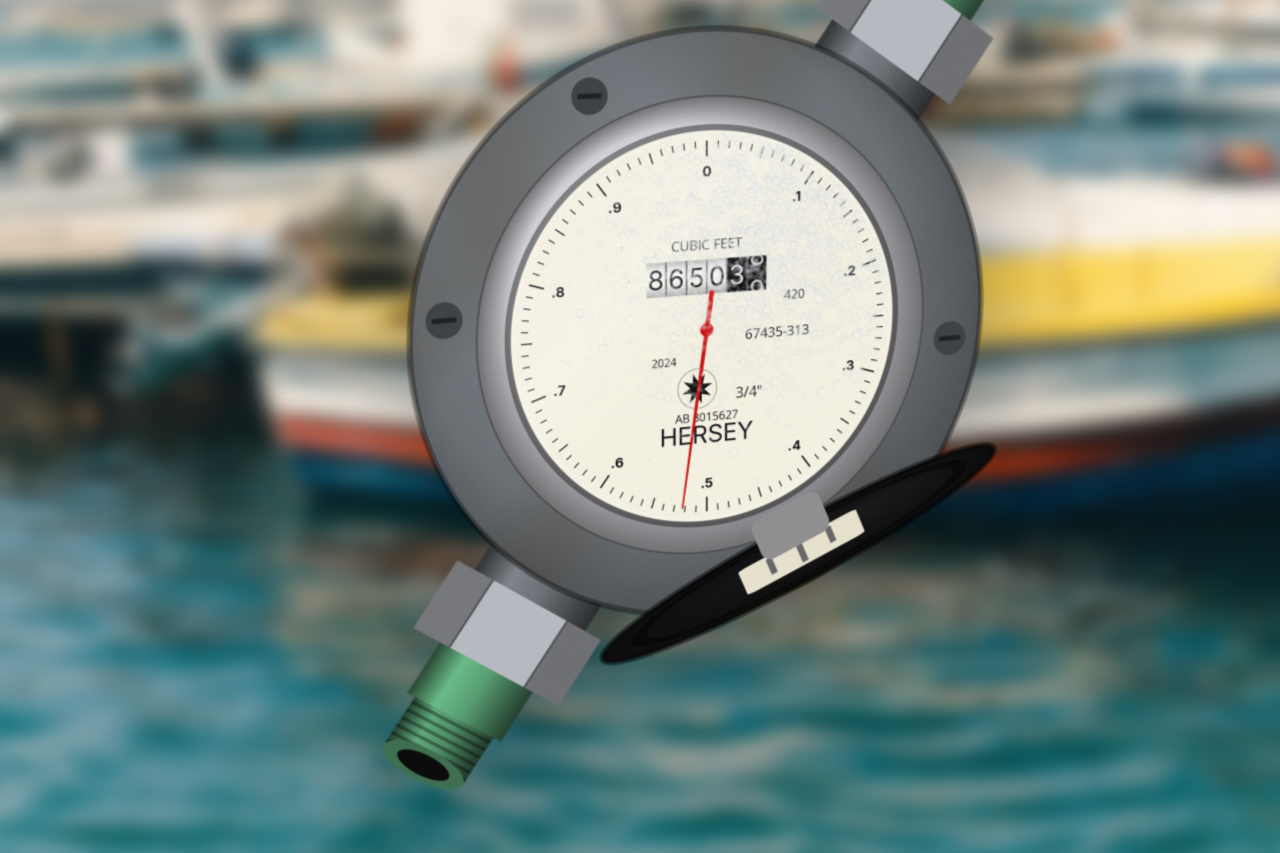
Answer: 865038.52 ft³
